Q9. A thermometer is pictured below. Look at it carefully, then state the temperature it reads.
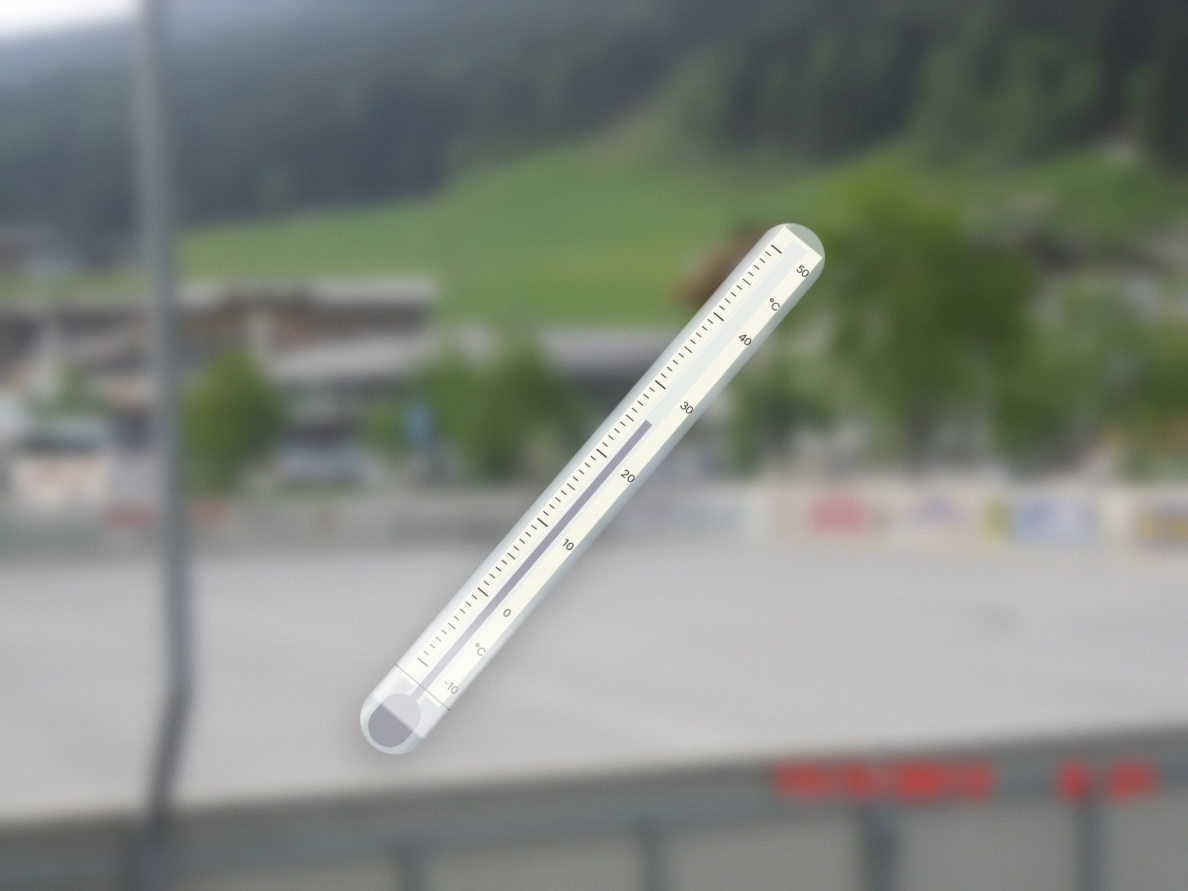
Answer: 26 °C
